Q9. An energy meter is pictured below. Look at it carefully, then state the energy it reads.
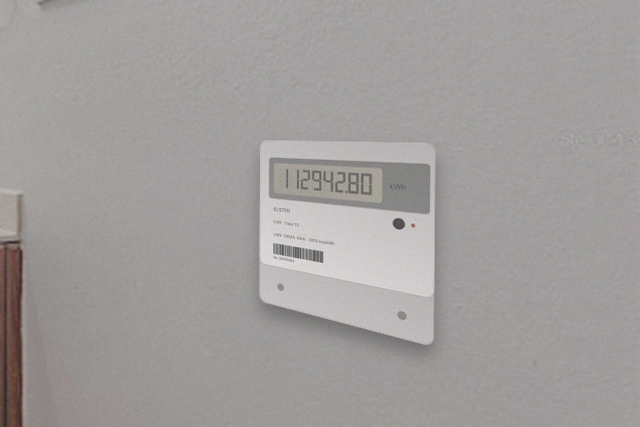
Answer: 112942.80 kWh
